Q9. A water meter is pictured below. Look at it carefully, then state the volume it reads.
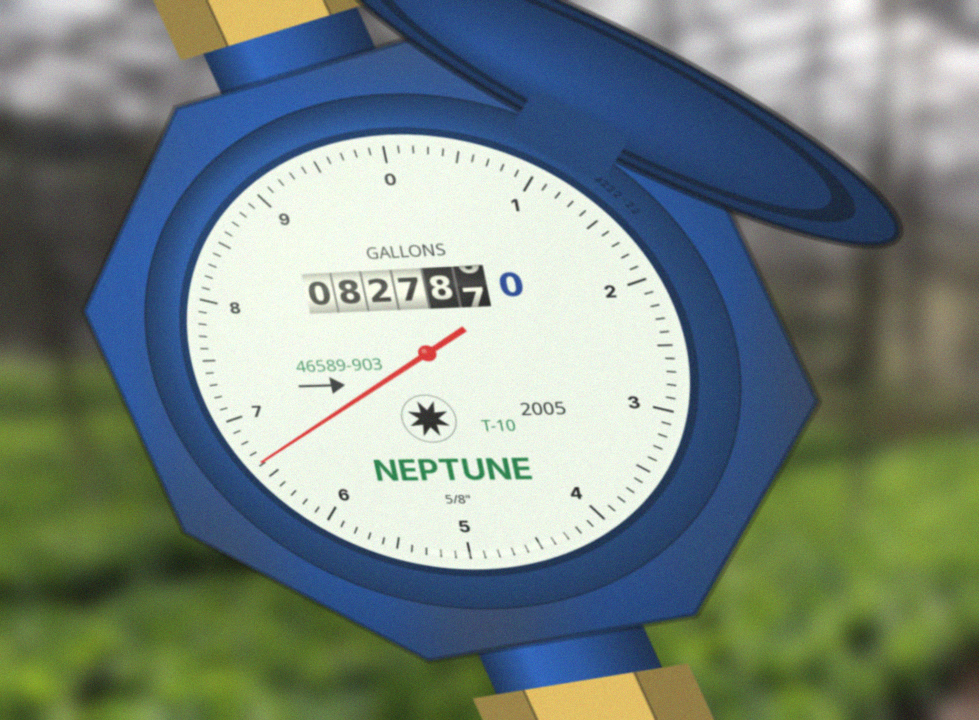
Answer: 827866.6 gal
